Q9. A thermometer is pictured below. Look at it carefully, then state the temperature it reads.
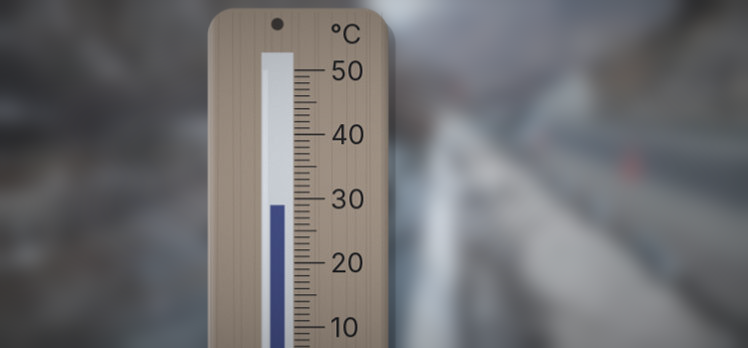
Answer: 29 °C
